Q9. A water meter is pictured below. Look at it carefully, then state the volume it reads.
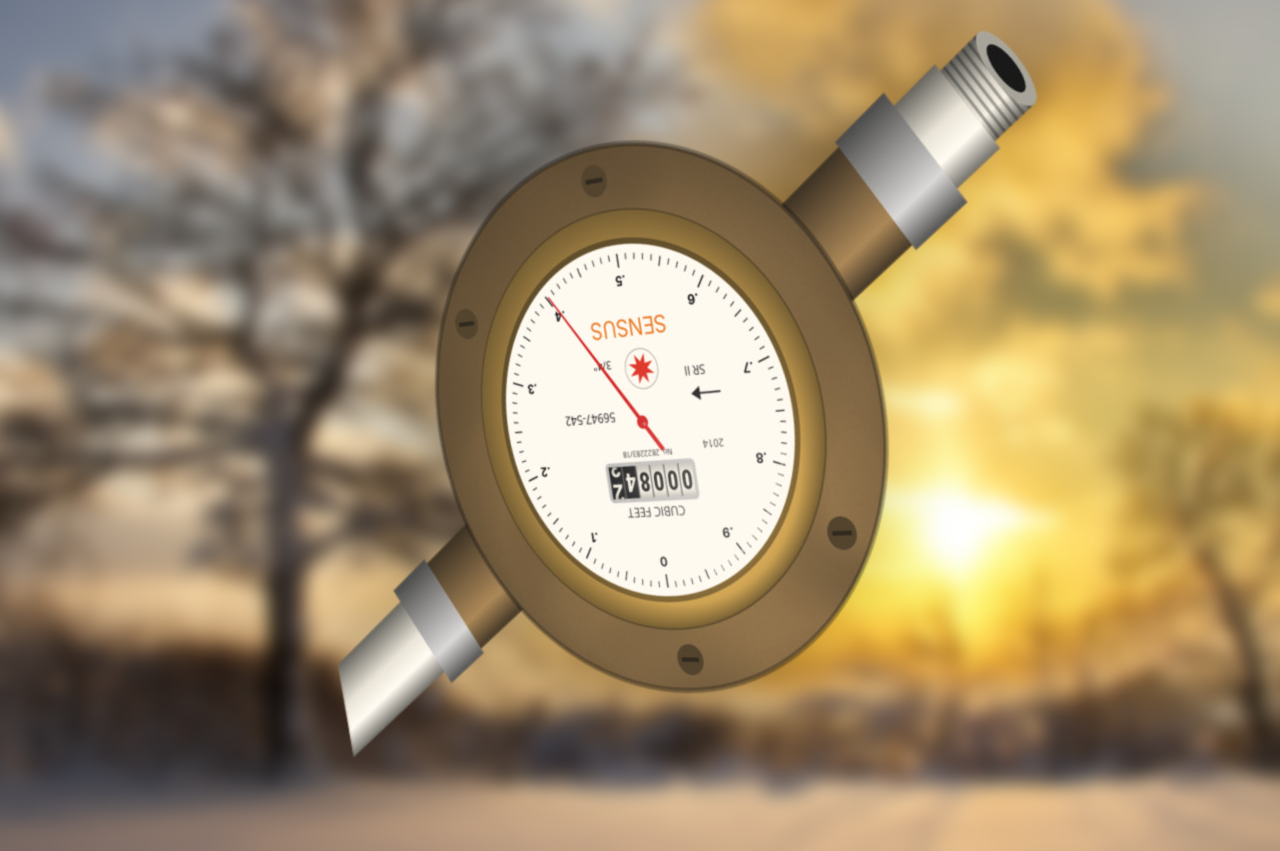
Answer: 842.40 ft³
